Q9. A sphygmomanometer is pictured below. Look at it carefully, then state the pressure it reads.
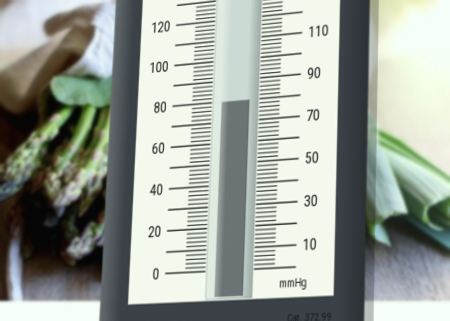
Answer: 80 mmHg
